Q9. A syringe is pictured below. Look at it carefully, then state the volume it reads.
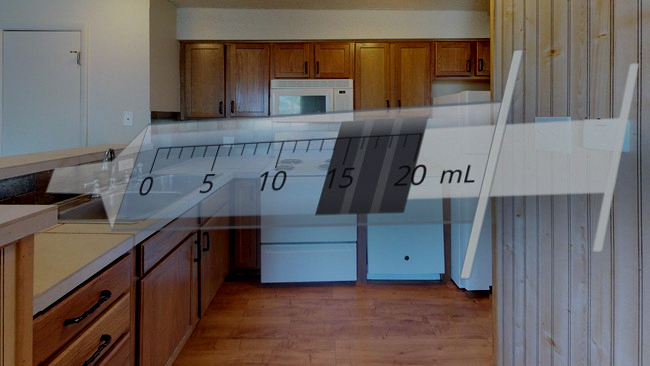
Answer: 14 mL
